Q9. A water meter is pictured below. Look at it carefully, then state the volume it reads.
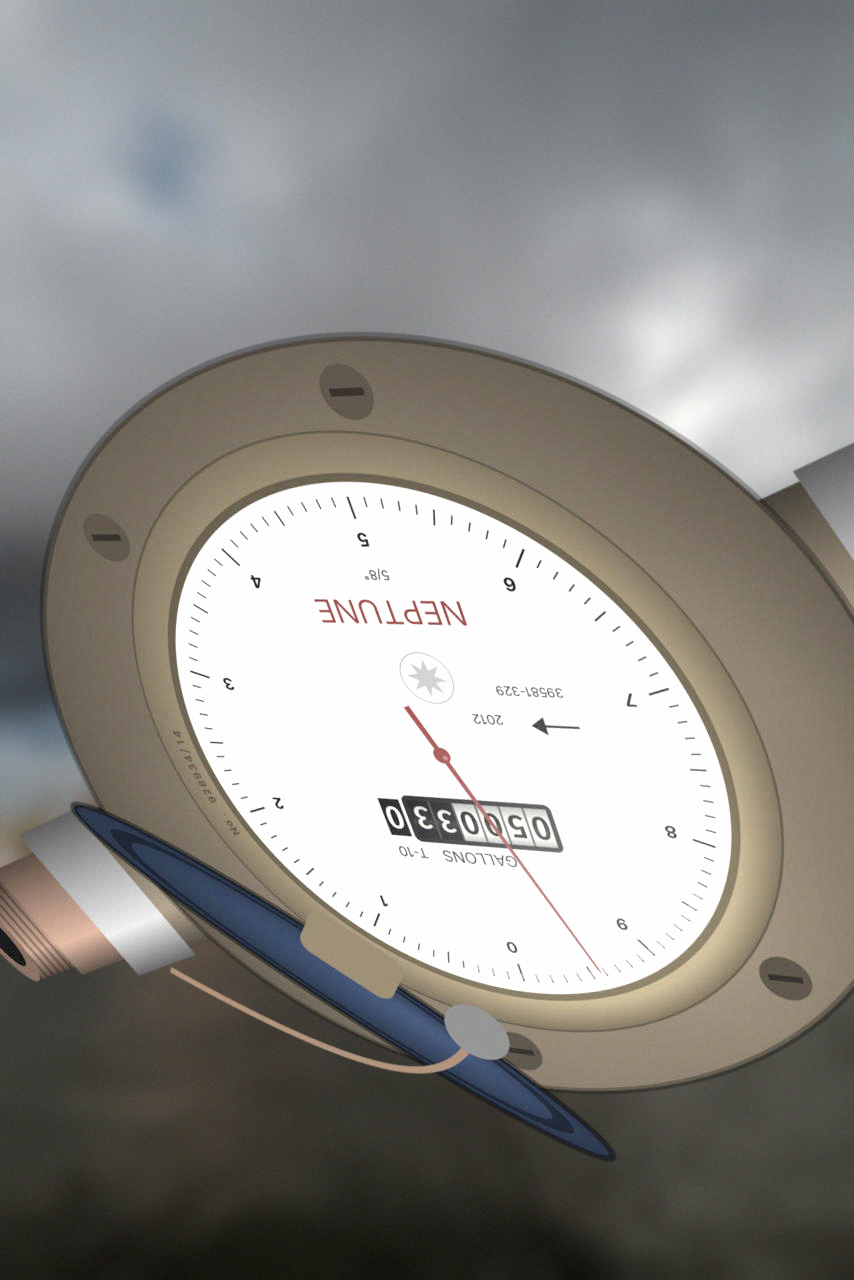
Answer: 500329.4 gal
